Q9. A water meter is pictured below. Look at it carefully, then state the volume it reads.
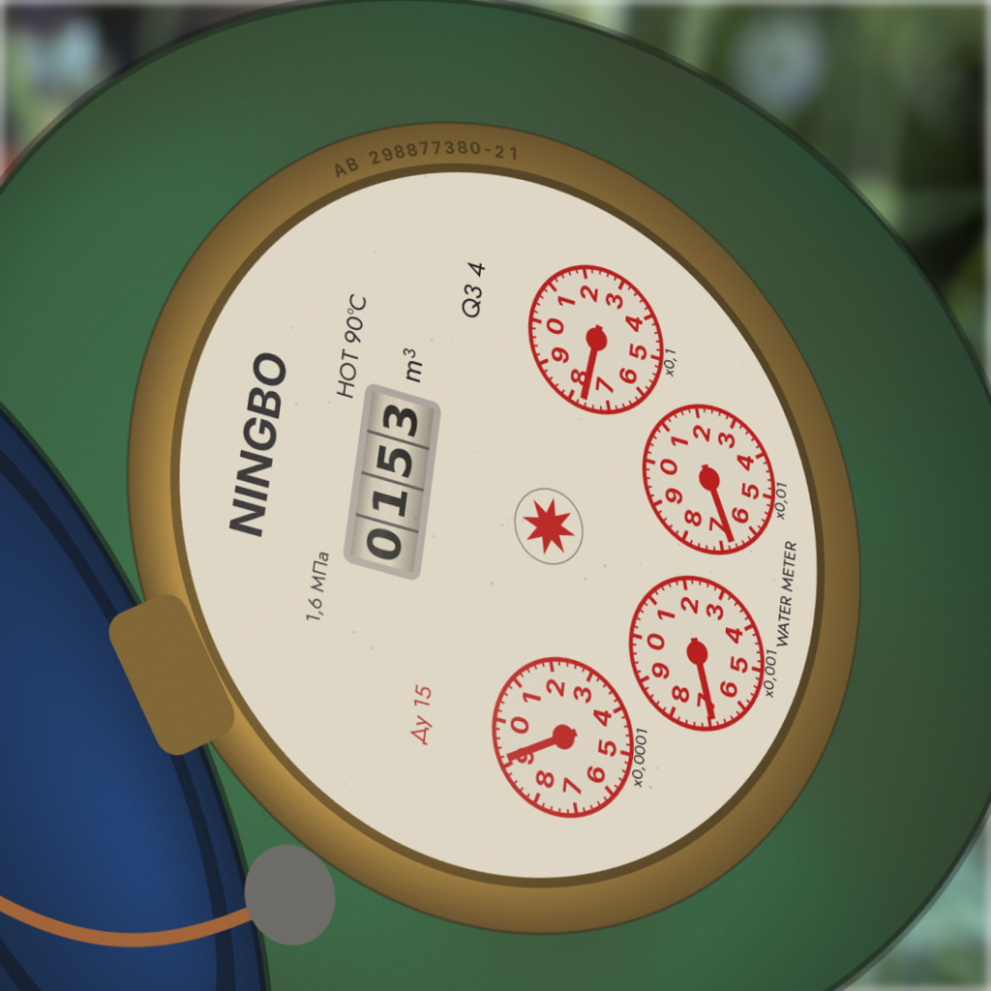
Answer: 153.7669 m³
